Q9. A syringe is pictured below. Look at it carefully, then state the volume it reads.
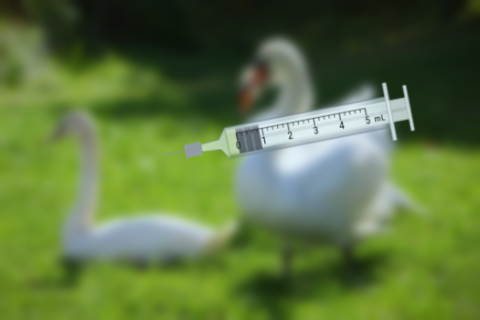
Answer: 0 mL
